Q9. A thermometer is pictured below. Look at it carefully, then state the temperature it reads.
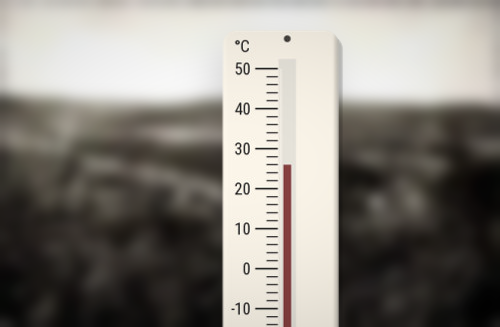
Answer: 26 °C
